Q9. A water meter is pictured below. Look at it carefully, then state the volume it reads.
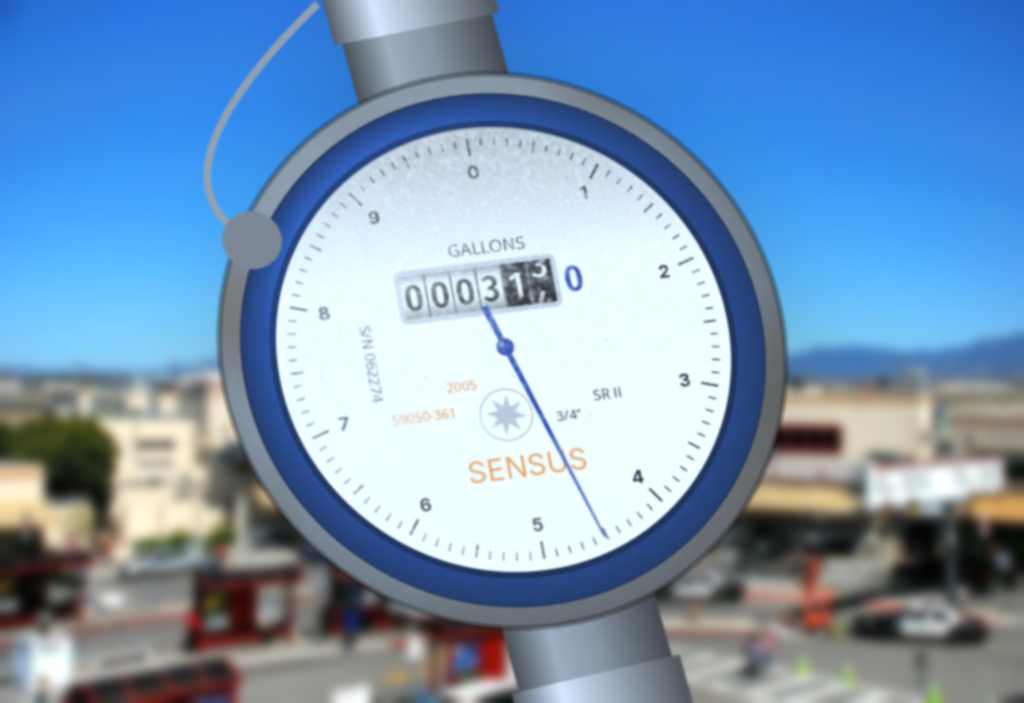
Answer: 3134.5 gal
